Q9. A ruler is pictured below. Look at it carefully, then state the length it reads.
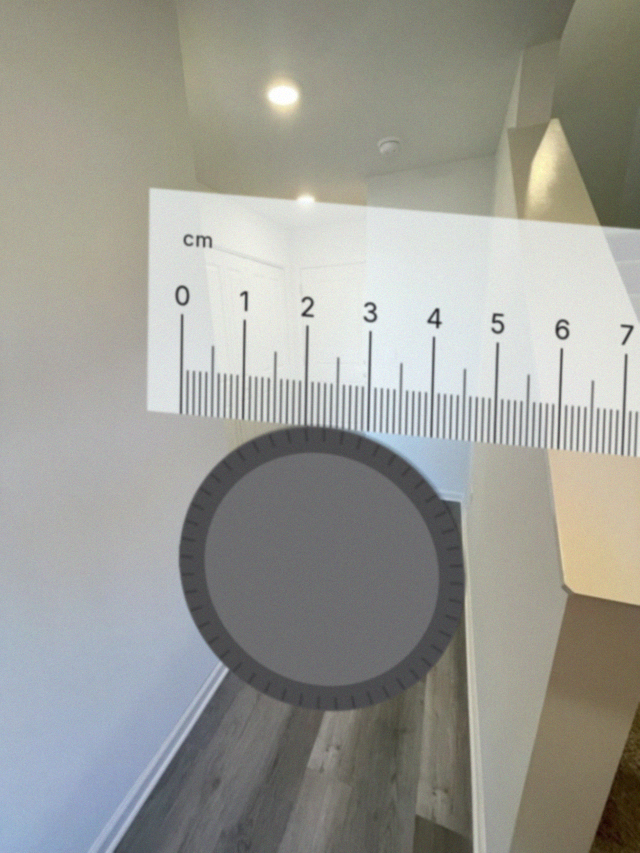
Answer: 4.6 cm
